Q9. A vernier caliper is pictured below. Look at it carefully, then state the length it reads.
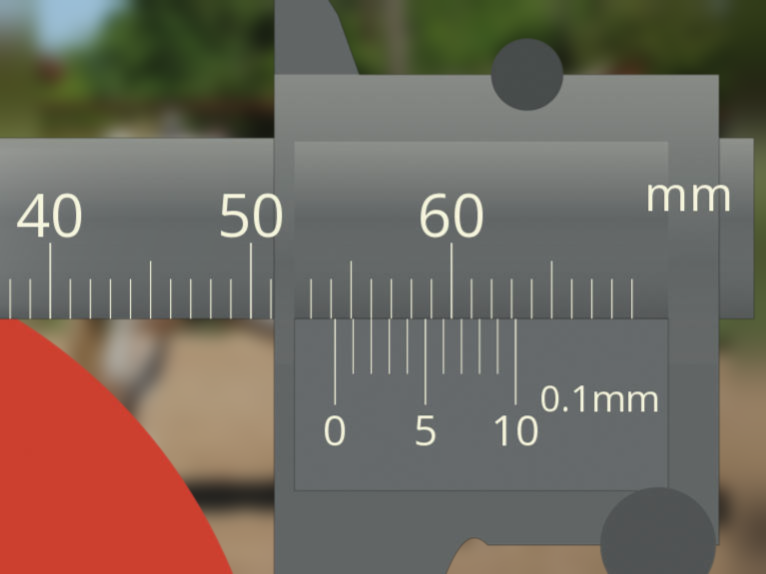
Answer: 54.2 mm
